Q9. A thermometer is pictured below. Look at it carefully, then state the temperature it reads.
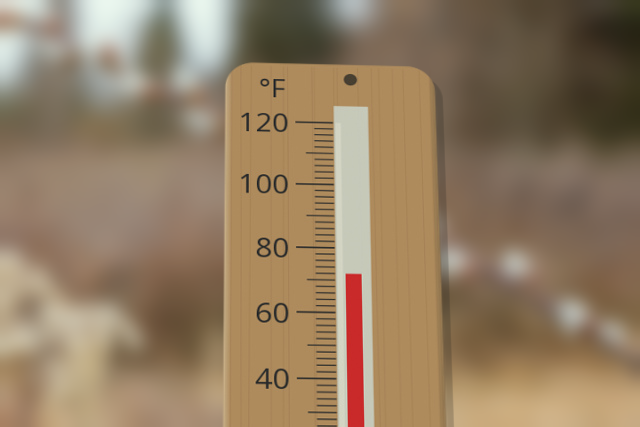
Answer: 72 °F
